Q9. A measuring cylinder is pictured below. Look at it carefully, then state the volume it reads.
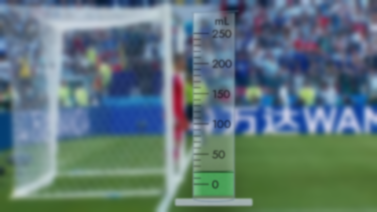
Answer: 20 mL
